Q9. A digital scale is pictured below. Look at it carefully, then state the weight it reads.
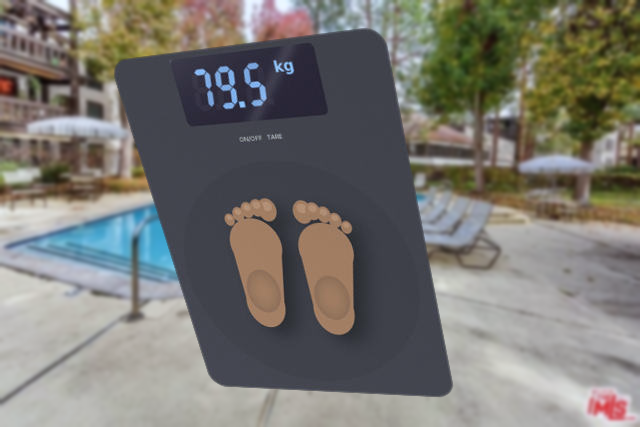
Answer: 79.5 kg
